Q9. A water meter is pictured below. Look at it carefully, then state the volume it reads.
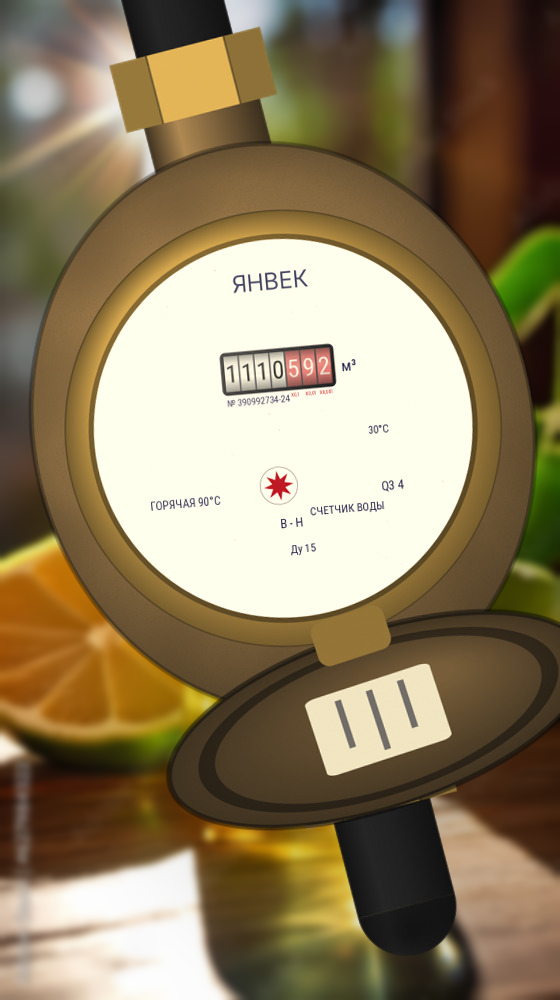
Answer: 1110.592 m³
